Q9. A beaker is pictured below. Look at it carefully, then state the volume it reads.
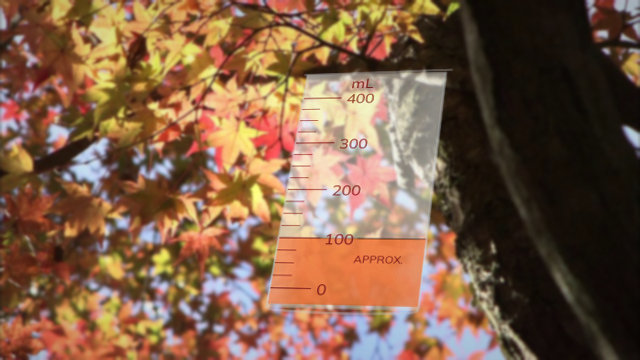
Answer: 100 mL
